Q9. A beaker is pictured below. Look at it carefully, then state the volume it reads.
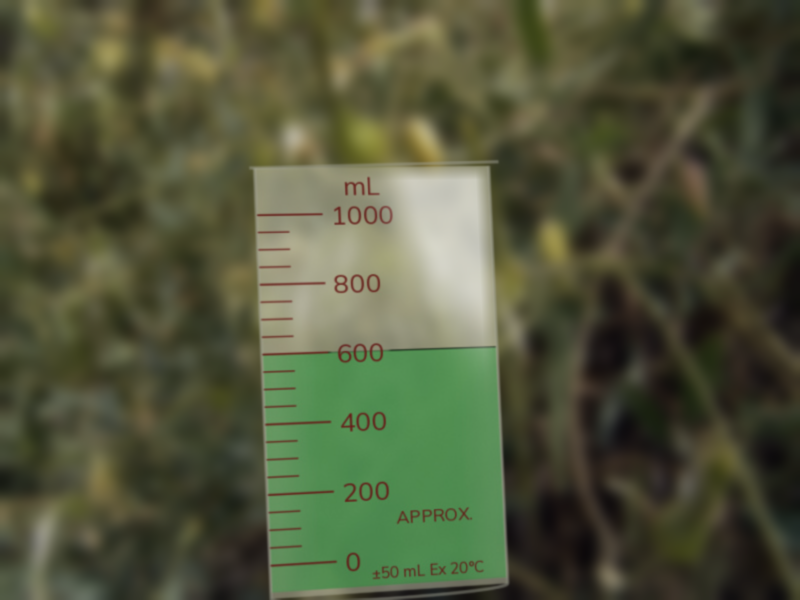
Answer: 600 mL
